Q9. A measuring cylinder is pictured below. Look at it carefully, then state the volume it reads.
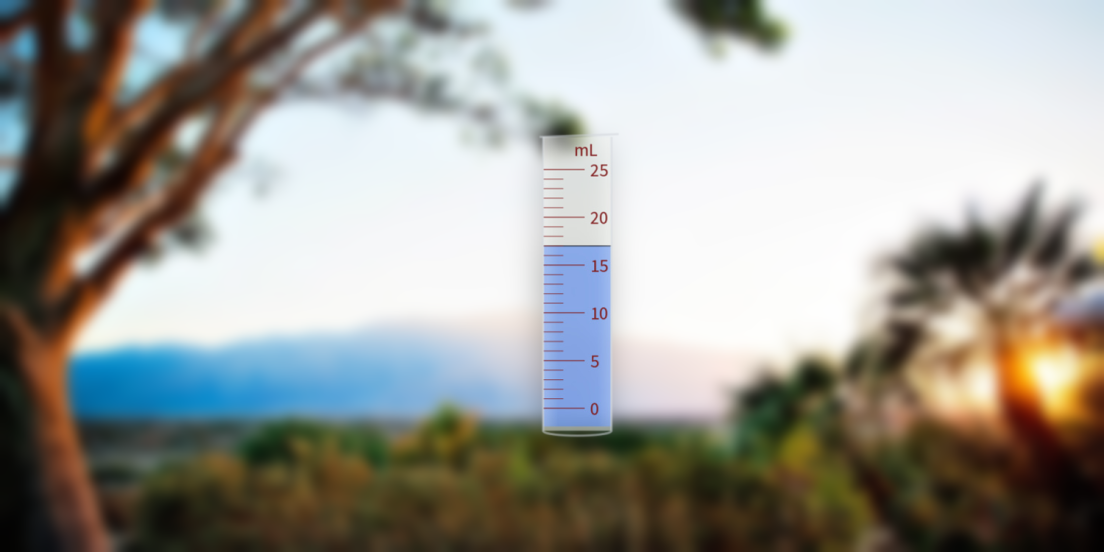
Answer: 17 mL
